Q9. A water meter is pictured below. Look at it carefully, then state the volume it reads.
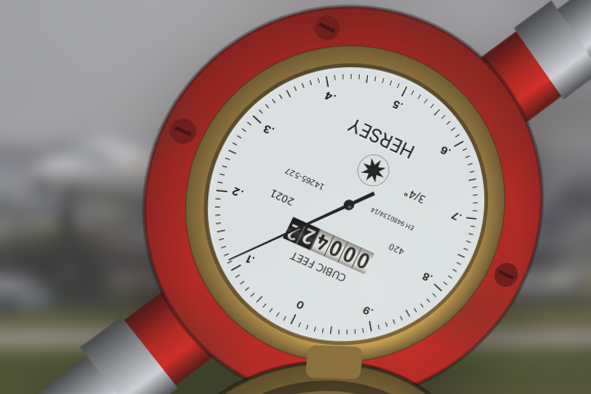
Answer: 422.11 ft³
